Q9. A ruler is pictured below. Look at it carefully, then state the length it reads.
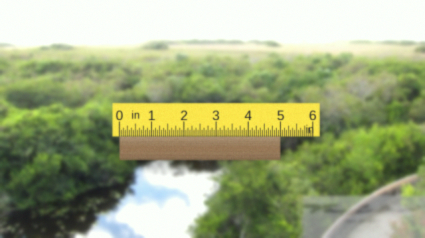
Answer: 5 in
